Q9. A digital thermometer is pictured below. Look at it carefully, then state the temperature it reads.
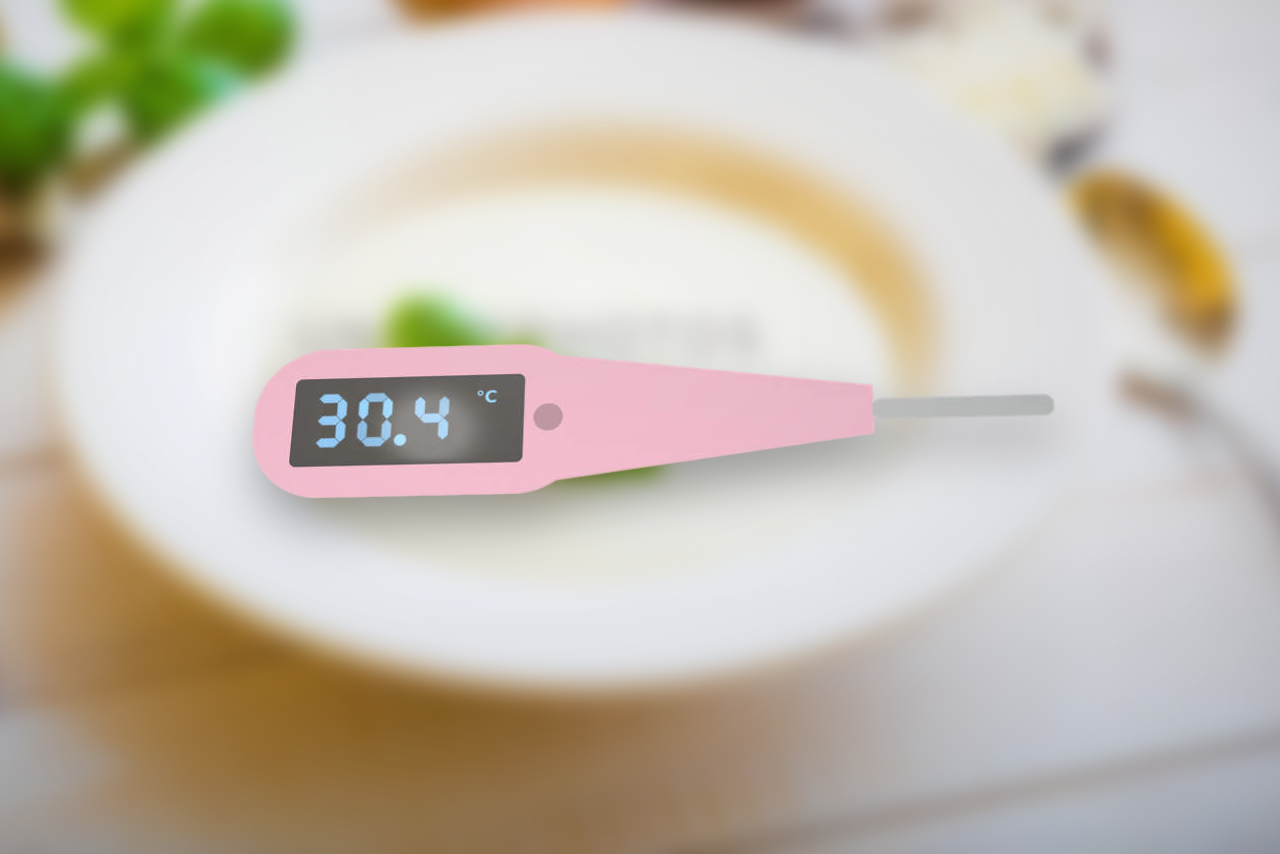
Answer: 30.4 °C
